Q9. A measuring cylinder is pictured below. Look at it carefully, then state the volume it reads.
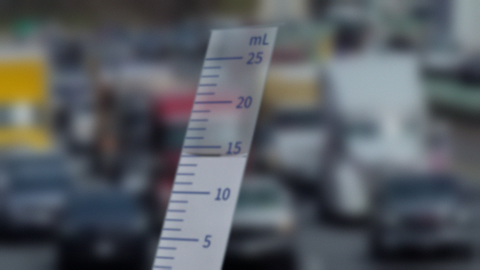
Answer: 14 mL
